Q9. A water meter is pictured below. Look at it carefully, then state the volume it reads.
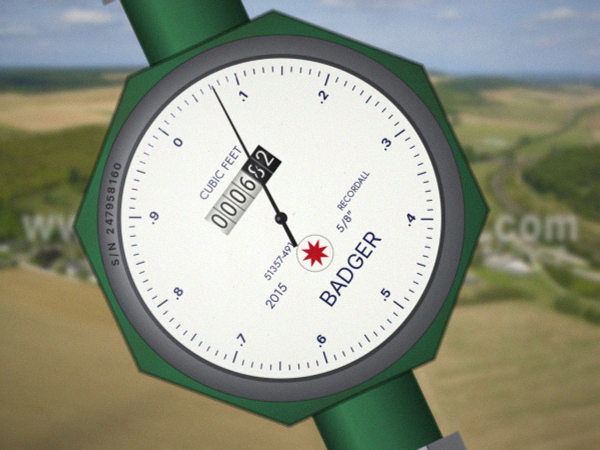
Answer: 682.07 ft³
